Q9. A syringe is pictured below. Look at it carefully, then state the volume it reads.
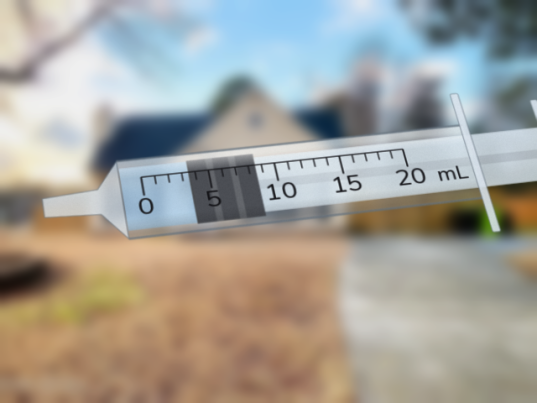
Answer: 3.5 mL
